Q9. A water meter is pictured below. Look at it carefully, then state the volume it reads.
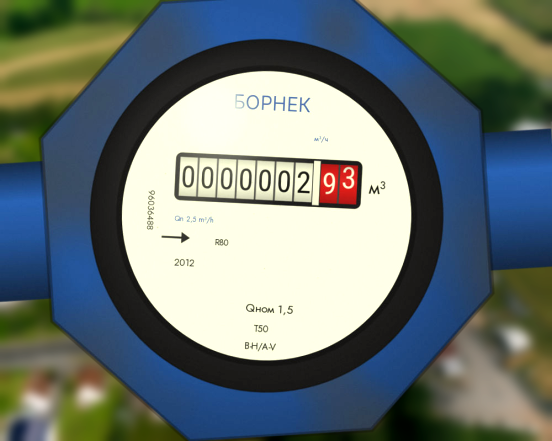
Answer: 2.93 m³
